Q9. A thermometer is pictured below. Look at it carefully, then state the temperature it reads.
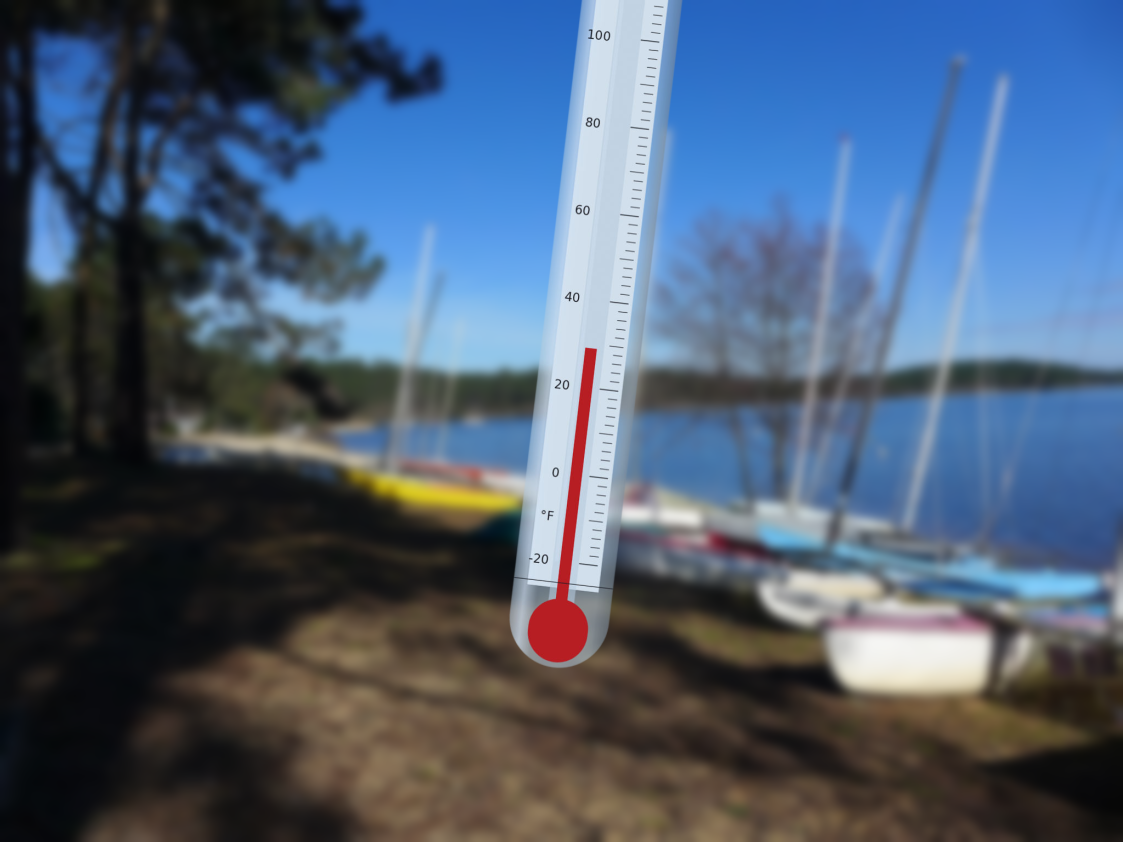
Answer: 29 °F
